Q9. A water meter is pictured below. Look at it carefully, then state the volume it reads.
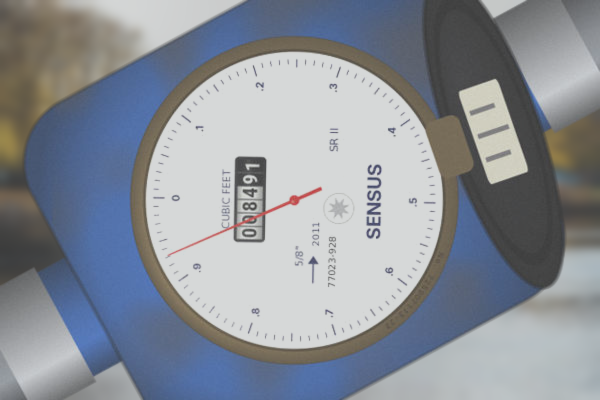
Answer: 8490.93 ft³
